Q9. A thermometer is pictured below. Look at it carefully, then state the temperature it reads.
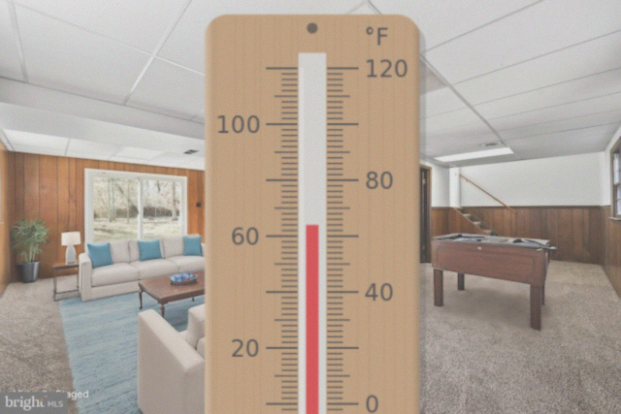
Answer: 64 °F
